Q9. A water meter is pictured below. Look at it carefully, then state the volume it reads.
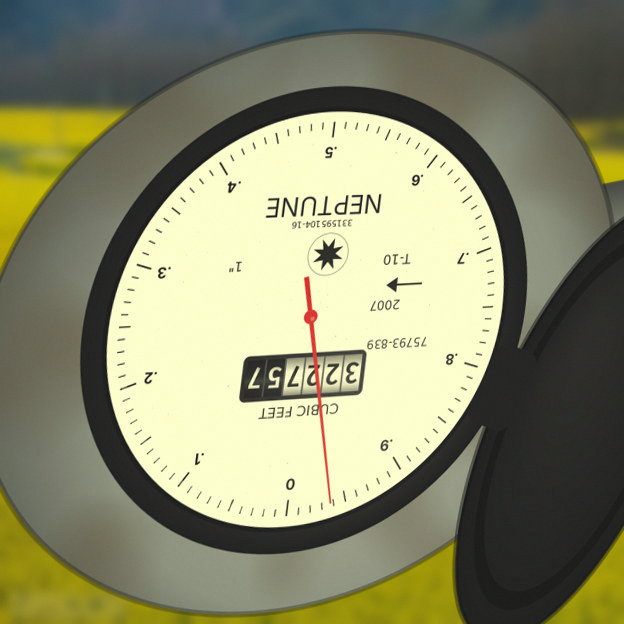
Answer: 322756.96 ft³
